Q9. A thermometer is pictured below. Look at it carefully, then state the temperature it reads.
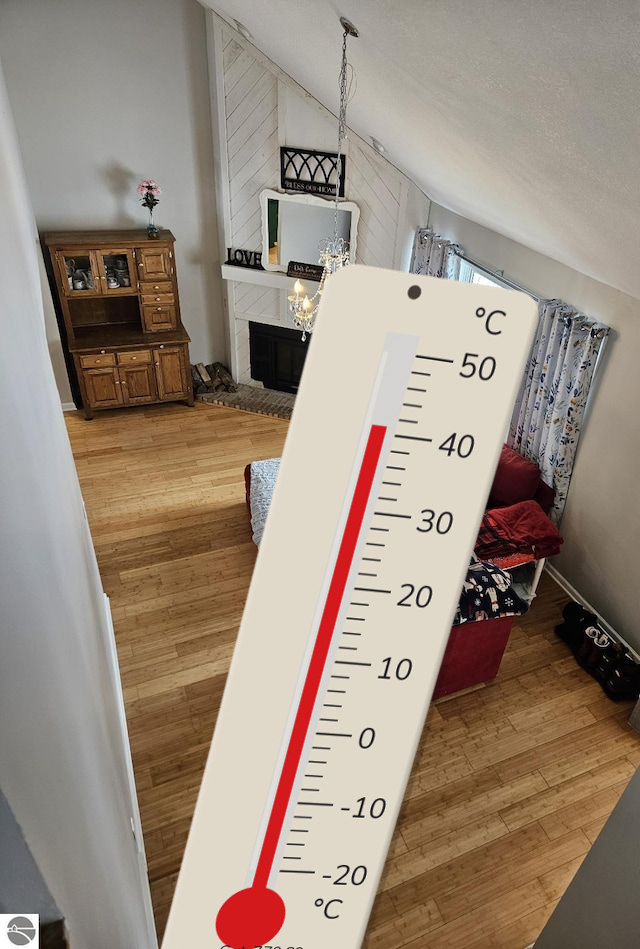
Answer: 41 °C
